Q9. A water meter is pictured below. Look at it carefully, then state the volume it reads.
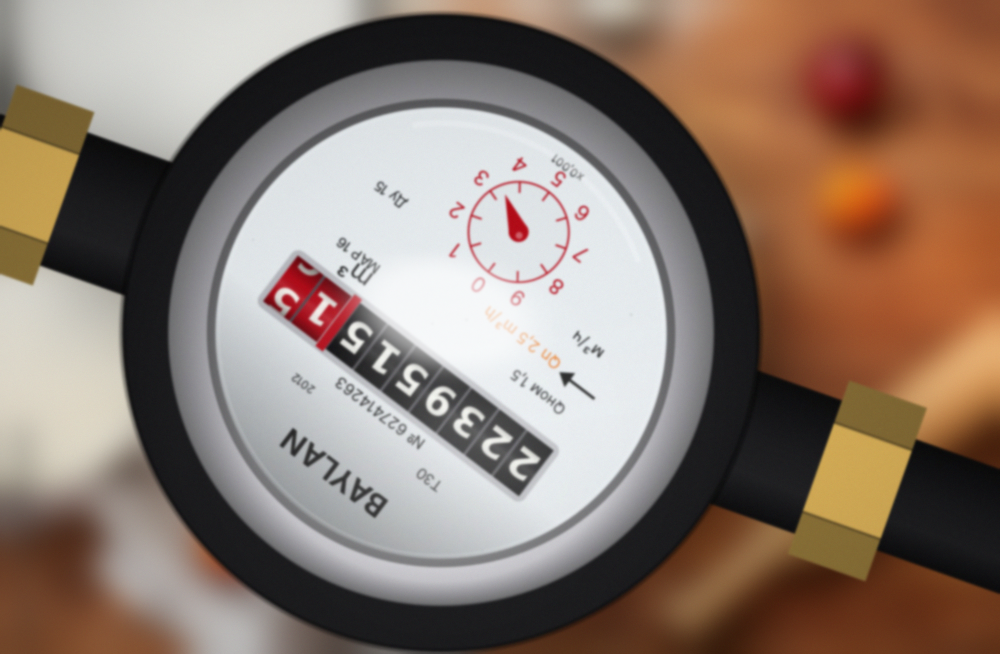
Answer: 2239515.153 m³
